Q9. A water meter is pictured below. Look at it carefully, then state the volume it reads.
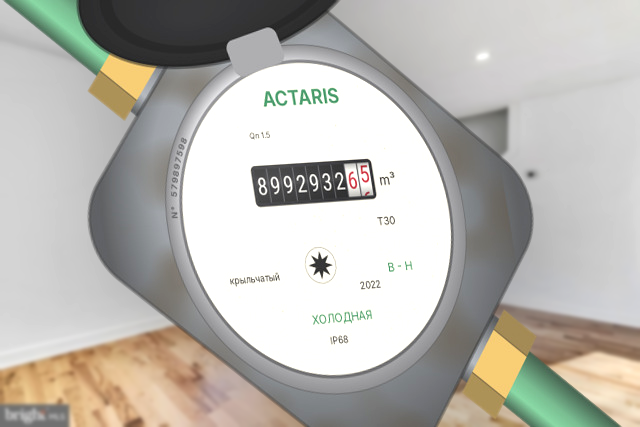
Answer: 8992932.65 m³
